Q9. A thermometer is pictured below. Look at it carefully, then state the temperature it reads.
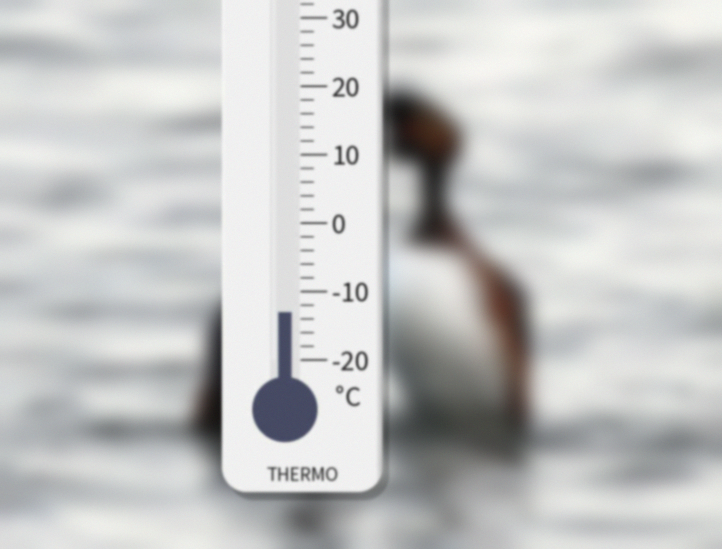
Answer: -13 °C
